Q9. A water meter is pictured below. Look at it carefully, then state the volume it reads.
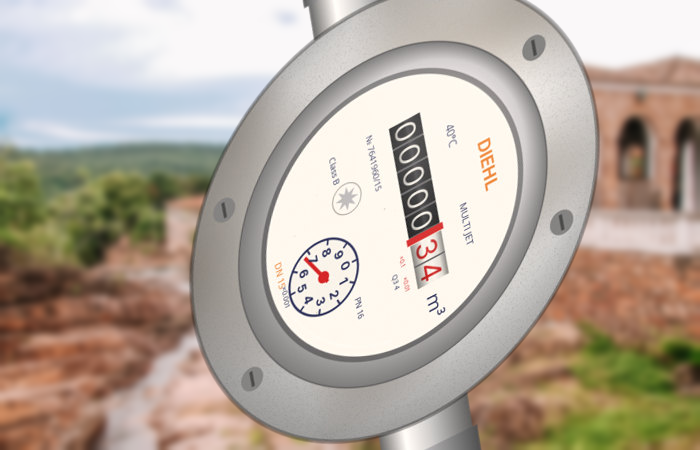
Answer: 0.346 m³
